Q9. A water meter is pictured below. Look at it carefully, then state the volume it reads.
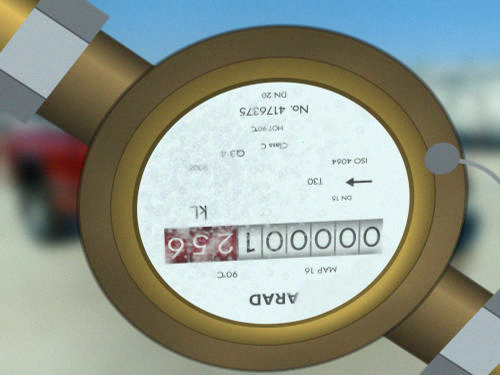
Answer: 1.256 kL
